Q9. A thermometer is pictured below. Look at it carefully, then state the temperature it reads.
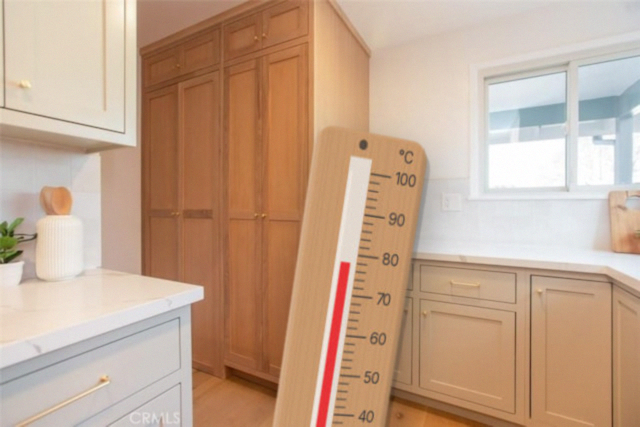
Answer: 78 °C
